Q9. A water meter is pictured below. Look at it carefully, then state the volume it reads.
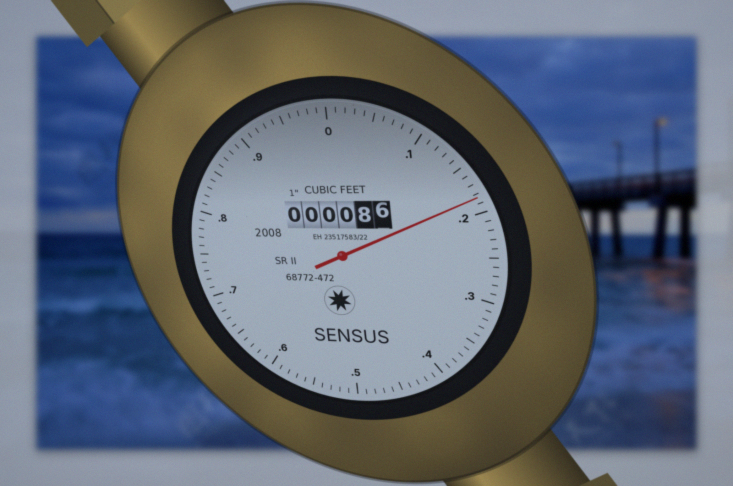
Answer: 86.18 ft³
